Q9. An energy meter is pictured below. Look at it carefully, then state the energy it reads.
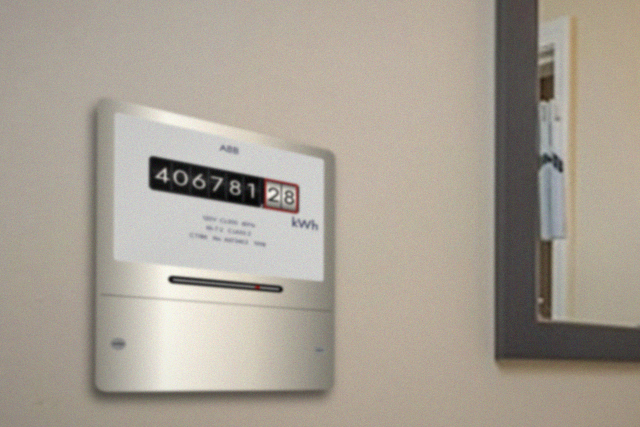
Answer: 406781.28 kWh
